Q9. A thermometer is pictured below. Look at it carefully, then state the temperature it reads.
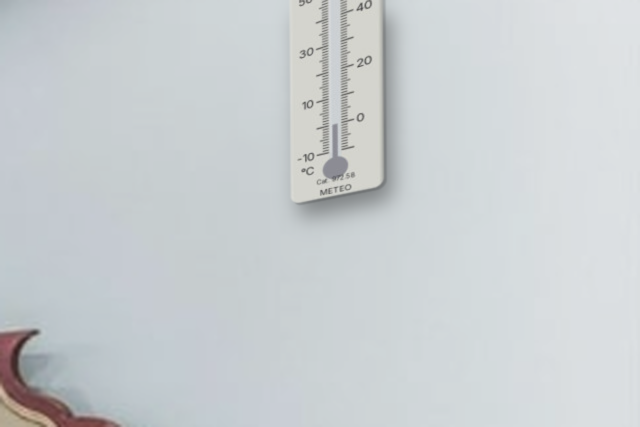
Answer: 0 °C
